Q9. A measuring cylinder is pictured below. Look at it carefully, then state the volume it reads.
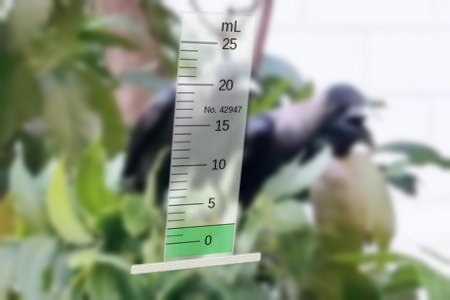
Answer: 2 mL
